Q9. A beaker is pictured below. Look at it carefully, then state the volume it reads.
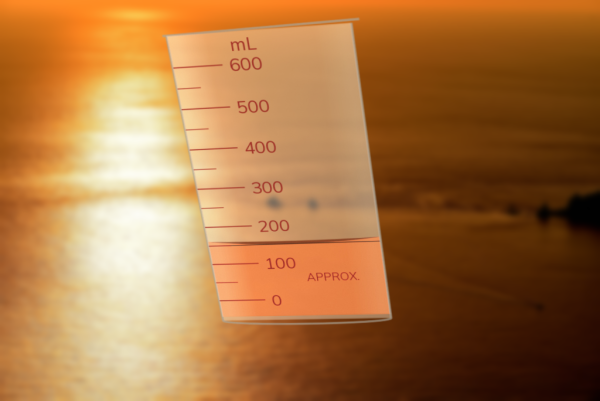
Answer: 150 mL
